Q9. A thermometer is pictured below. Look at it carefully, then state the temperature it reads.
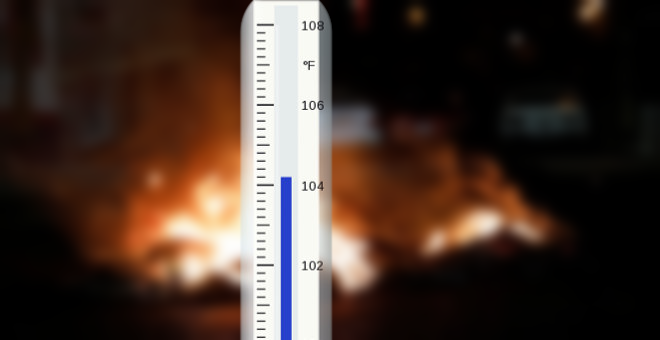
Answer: 104.2 °F
